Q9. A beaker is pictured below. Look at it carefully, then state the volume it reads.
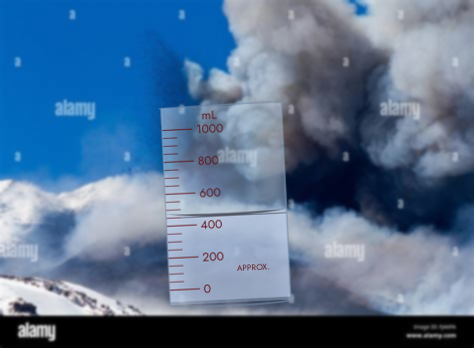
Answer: 450 mL
